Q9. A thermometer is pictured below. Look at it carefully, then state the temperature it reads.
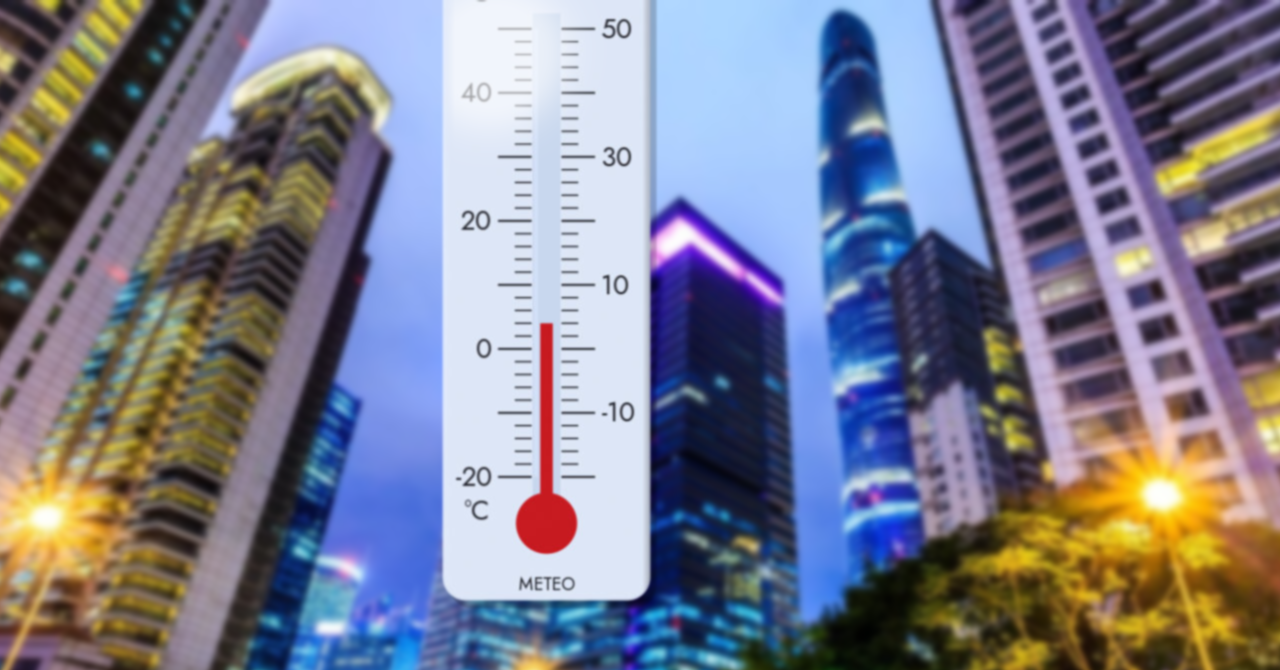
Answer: 4 °C
